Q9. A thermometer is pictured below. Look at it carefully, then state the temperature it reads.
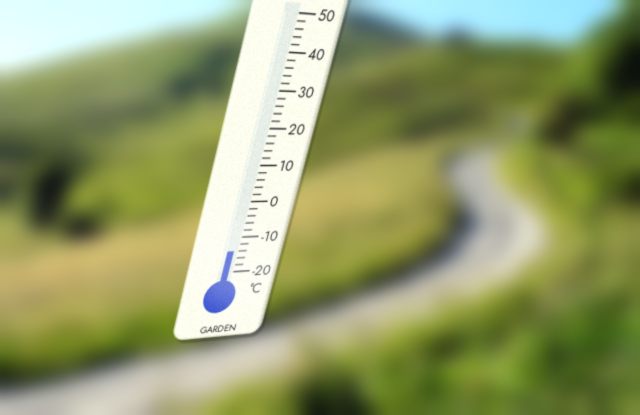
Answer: -14 °C
